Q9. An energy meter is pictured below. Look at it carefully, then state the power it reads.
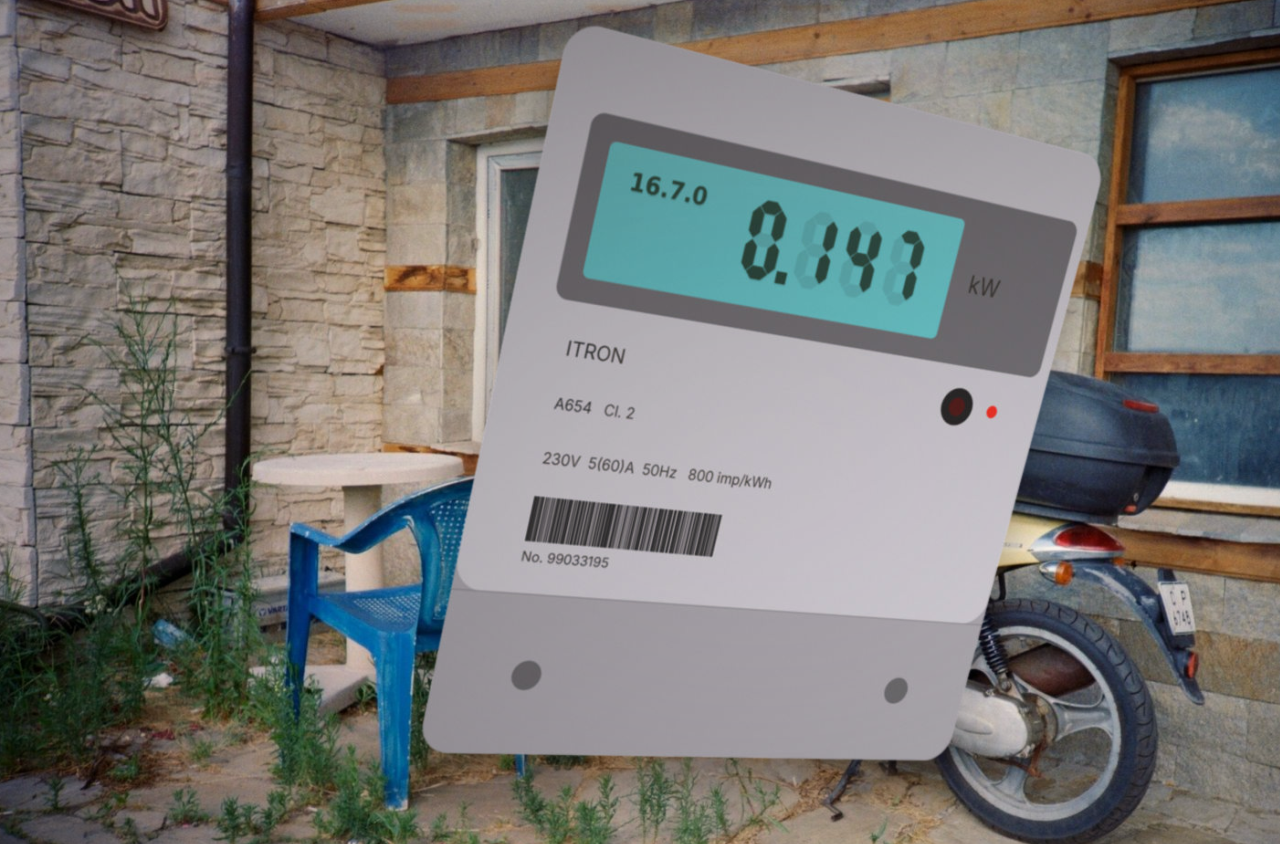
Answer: 0.147 kW
